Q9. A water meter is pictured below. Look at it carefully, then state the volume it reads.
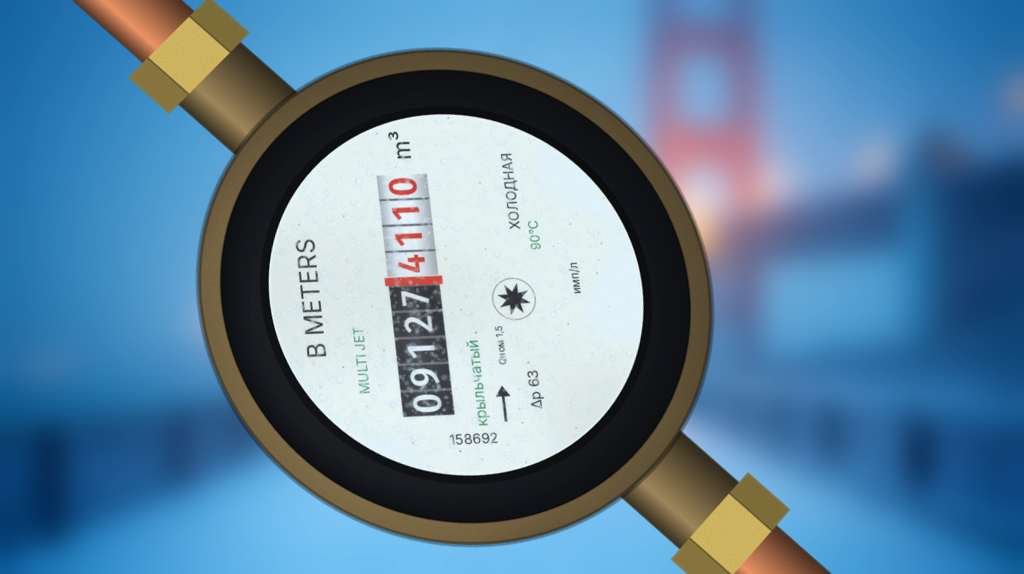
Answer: 9127.4110 m³
